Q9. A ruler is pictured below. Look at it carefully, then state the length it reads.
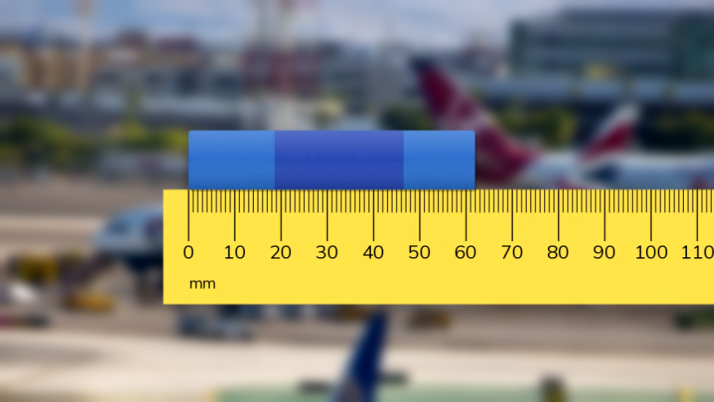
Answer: 62 mm
